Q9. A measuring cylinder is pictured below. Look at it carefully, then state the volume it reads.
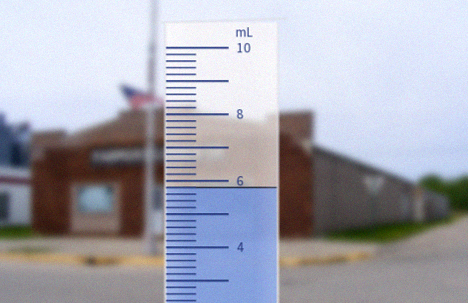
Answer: 5.8 mL
